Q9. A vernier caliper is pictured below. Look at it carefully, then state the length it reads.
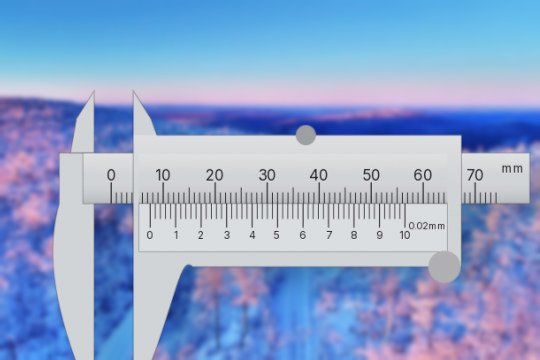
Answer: 7.5 mm
